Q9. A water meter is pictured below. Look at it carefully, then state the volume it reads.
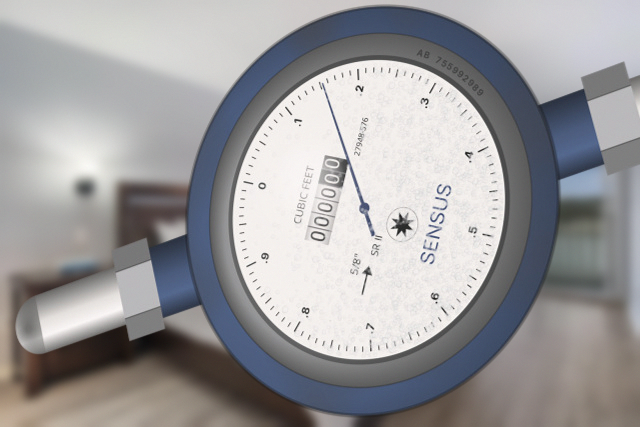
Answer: 0.15 ft³
